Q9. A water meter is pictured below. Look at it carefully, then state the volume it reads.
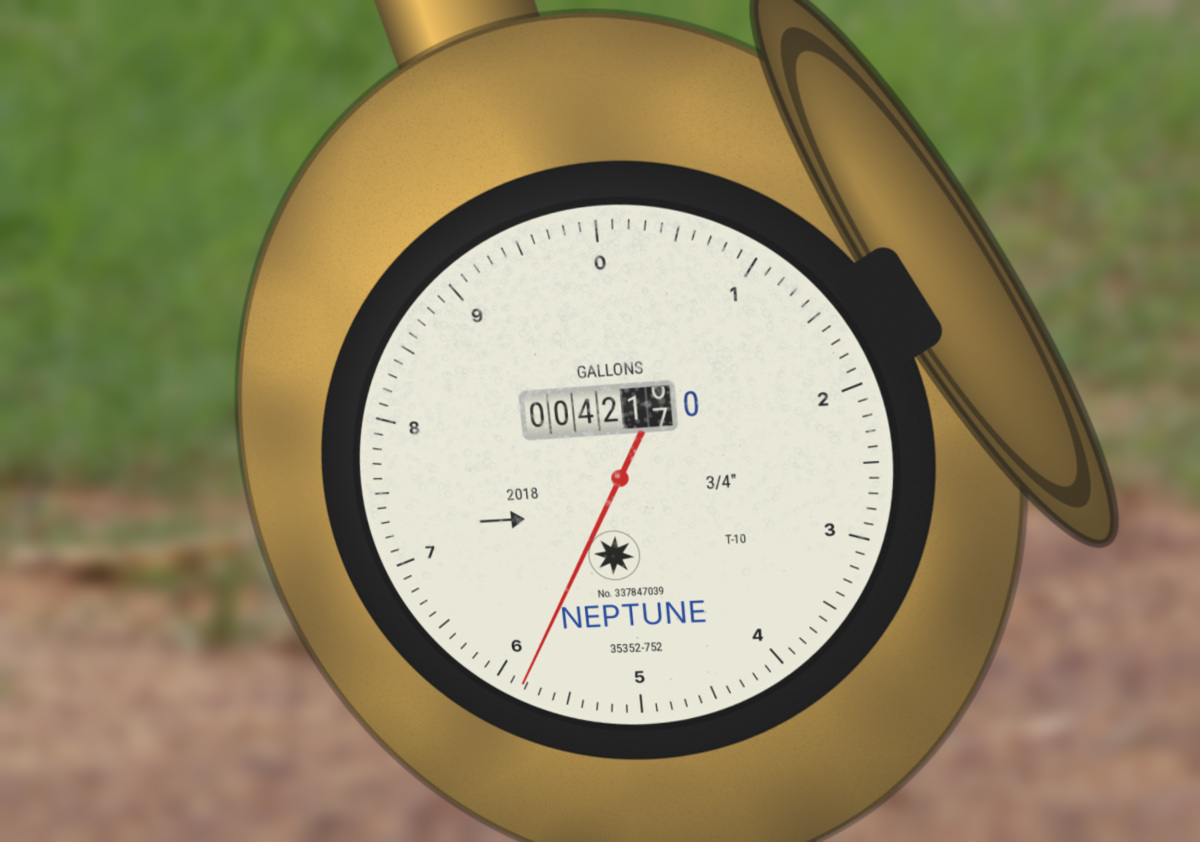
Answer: 42165.8 gal
